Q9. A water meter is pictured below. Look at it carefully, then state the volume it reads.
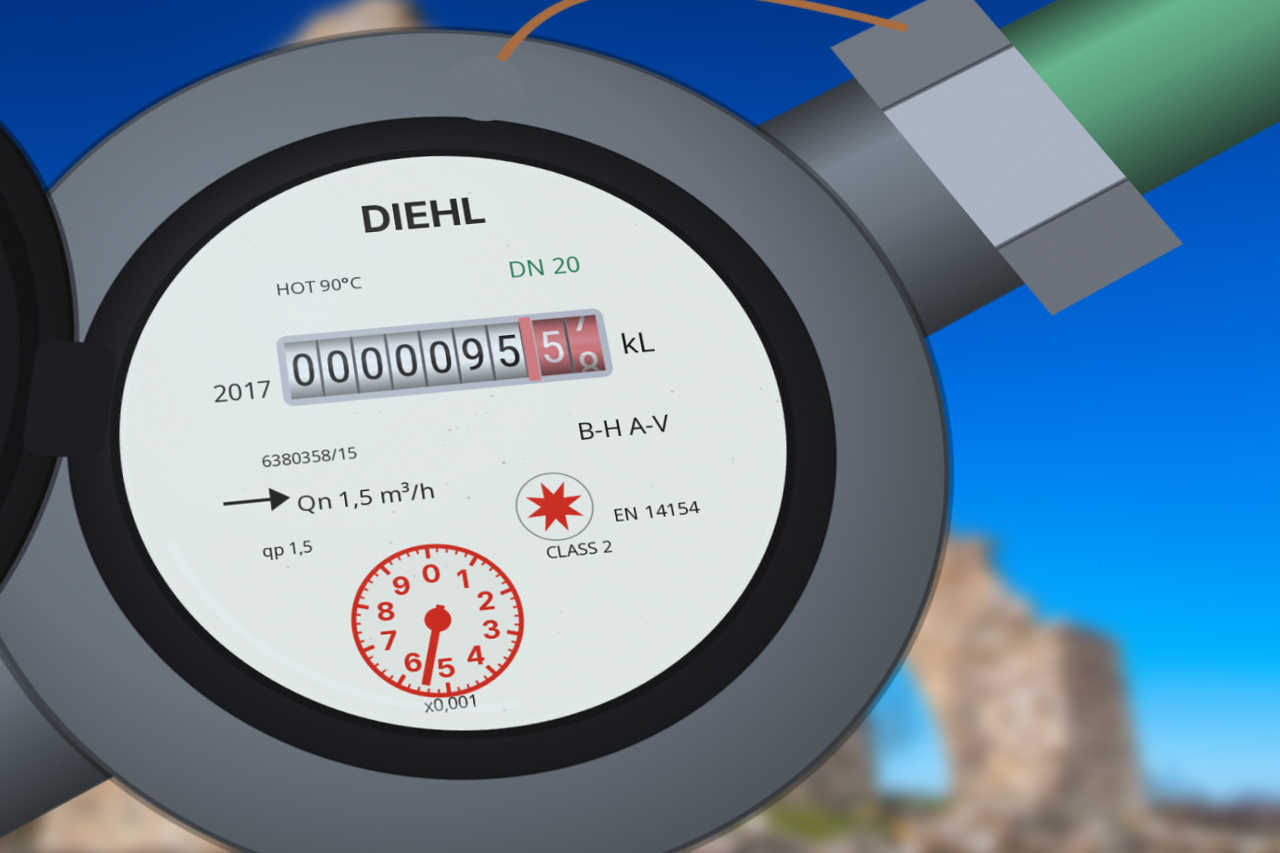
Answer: 95.575 kL
